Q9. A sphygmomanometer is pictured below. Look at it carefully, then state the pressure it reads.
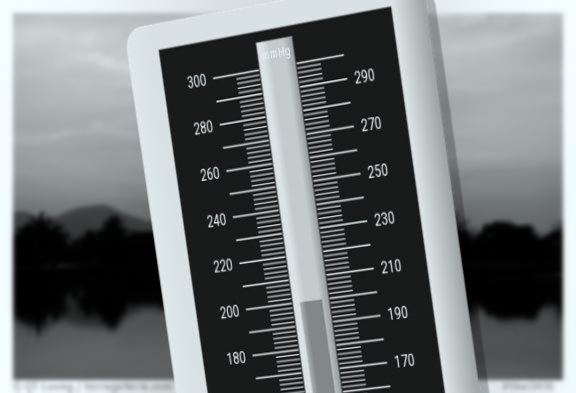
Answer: 200 mmHg
